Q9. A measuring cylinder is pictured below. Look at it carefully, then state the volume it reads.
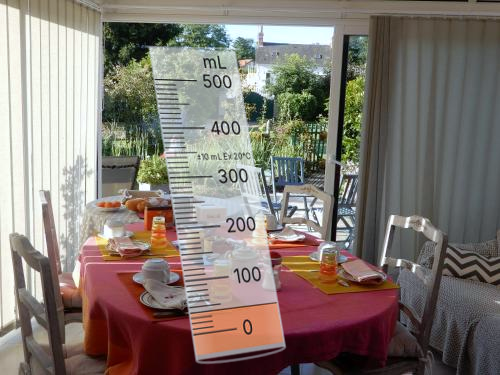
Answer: 40 mL
